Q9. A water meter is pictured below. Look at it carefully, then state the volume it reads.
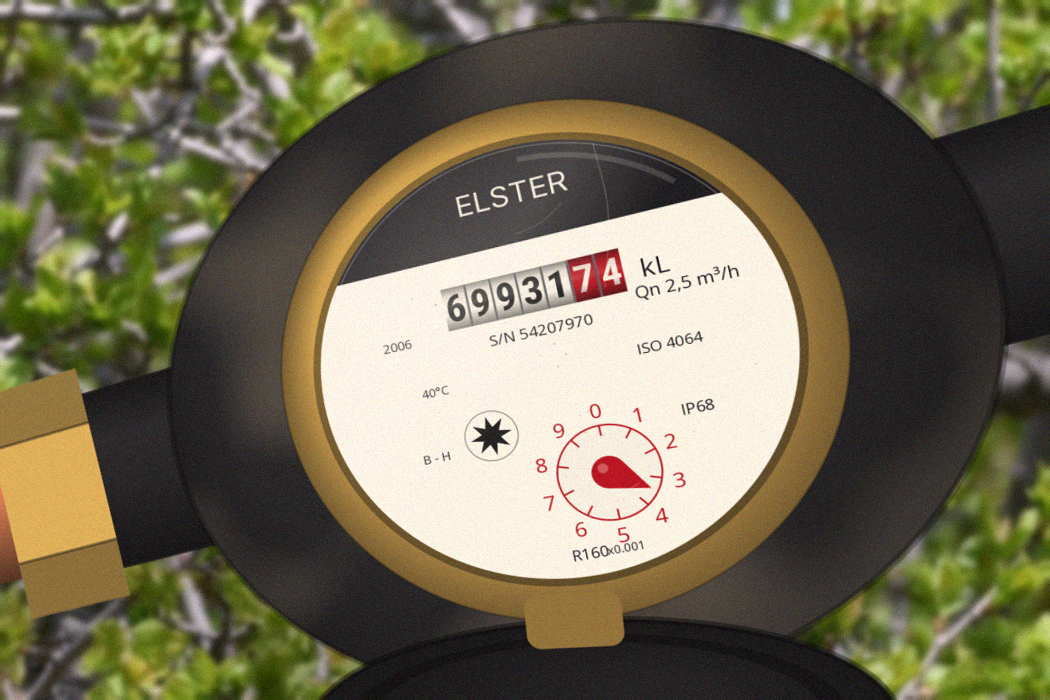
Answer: 69931.743 kL
